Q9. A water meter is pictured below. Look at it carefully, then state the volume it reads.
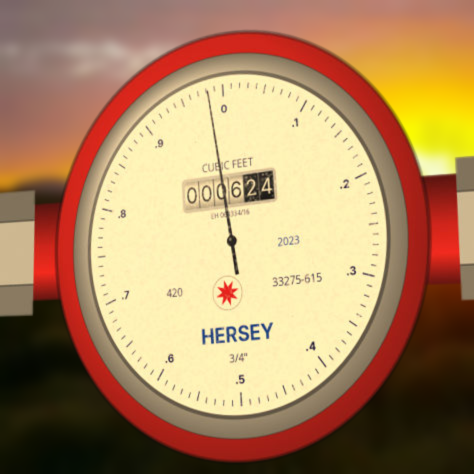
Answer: 623.98 ft³
